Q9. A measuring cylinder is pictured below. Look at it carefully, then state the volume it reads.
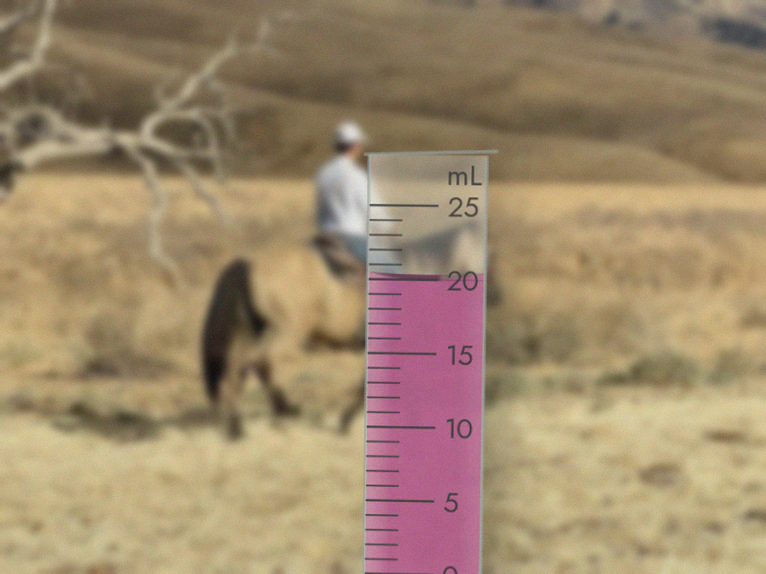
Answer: 20 mL
